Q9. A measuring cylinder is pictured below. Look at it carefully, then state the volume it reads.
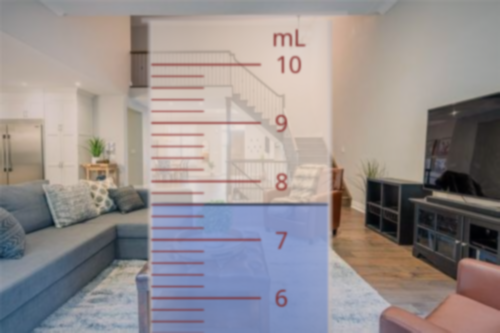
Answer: 7.6 mL
